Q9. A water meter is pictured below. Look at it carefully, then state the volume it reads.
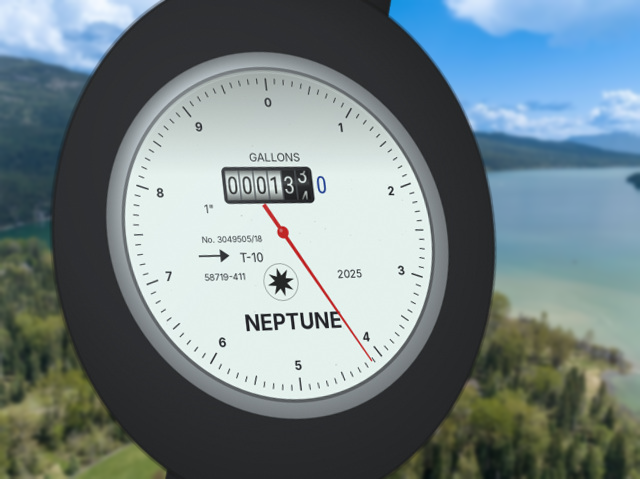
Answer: 1334.1 gal
